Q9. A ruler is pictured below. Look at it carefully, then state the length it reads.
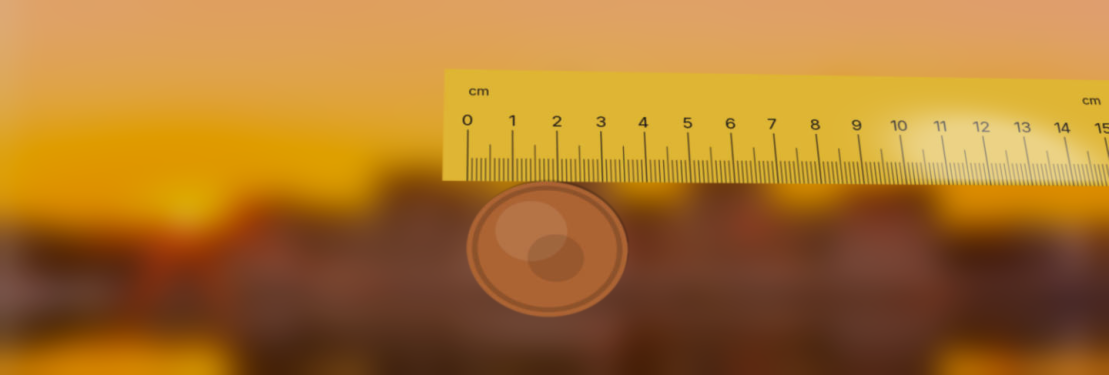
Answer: 3.5 cm
